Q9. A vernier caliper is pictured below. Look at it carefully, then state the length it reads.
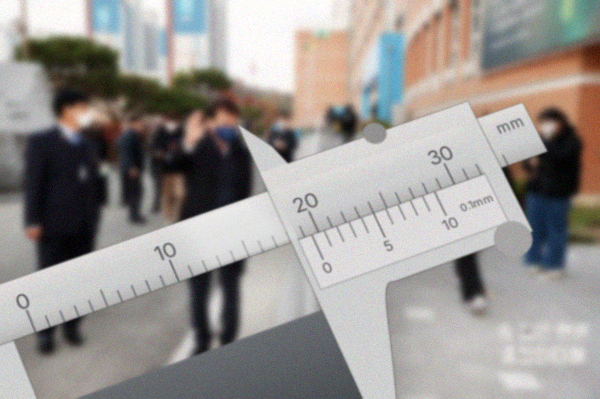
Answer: 19.5 mm
